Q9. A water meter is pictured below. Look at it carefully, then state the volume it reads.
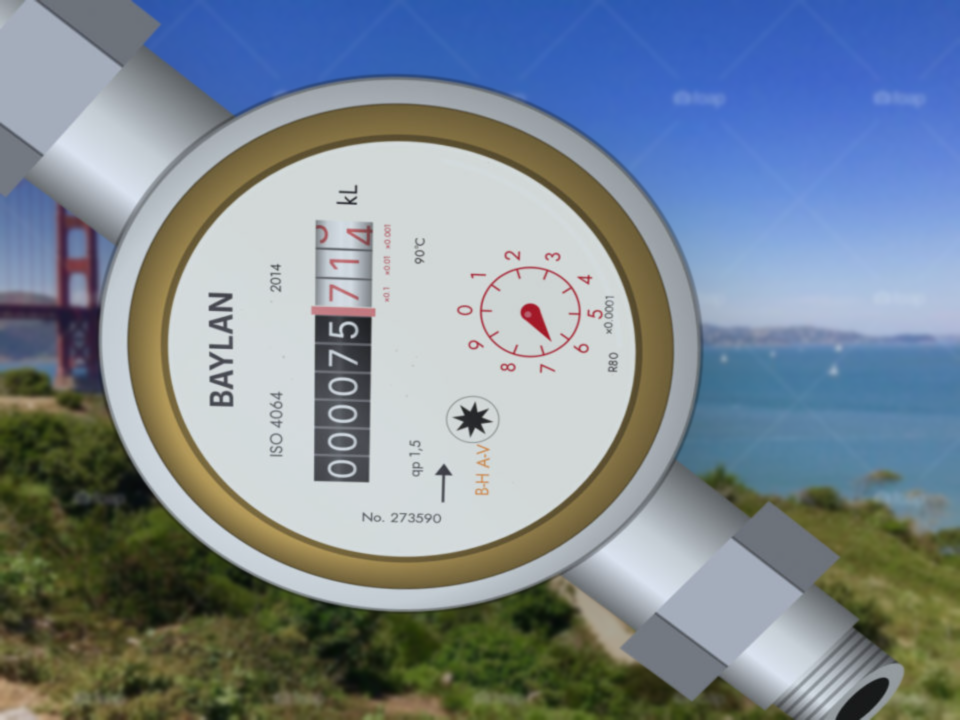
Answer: 75.7136 kL
